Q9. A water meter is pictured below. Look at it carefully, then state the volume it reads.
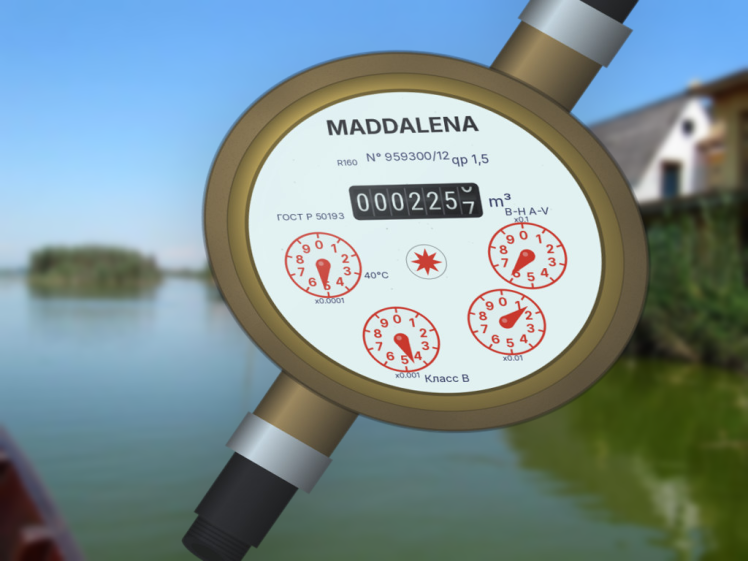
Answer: 2256.6145 m³
